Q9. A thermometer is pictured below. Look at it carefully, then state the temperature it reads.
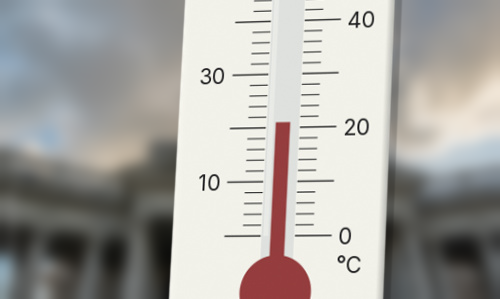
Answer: 21 °C
